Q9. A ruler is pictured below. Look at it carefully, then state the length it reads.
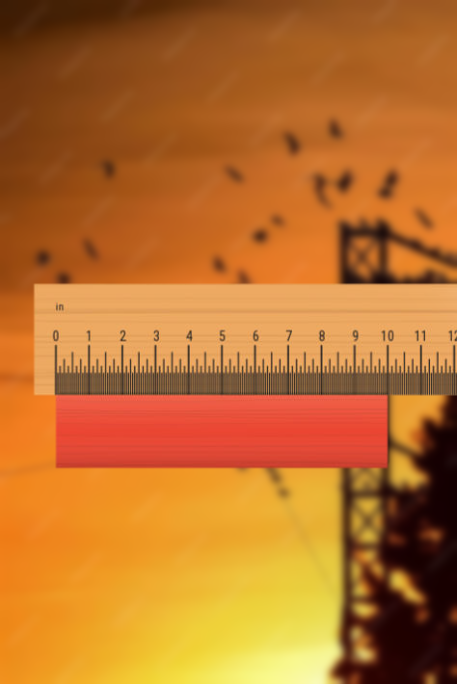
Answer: 10 in
